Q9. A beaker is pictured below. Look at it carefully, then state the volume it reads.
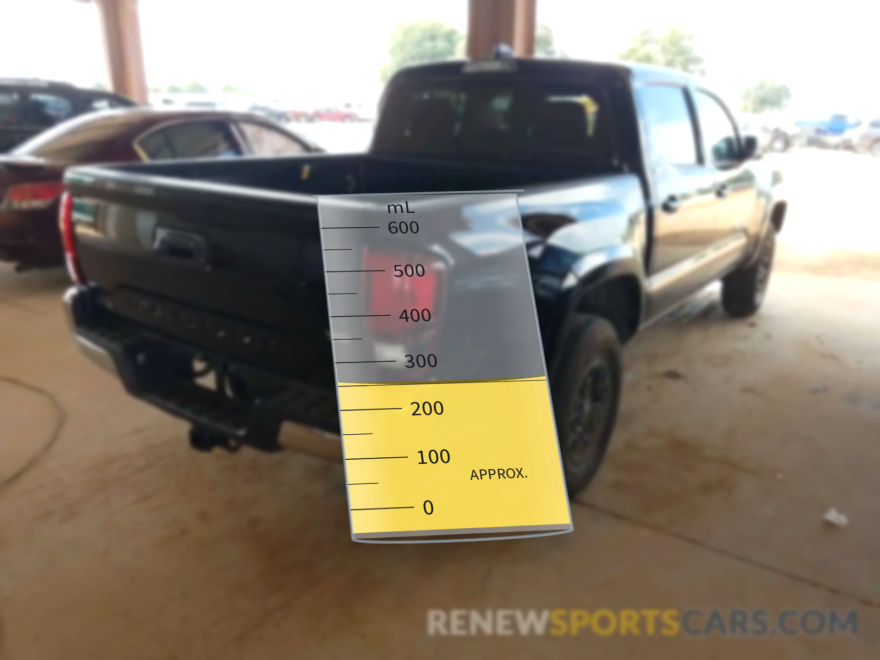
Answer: 250 mL
